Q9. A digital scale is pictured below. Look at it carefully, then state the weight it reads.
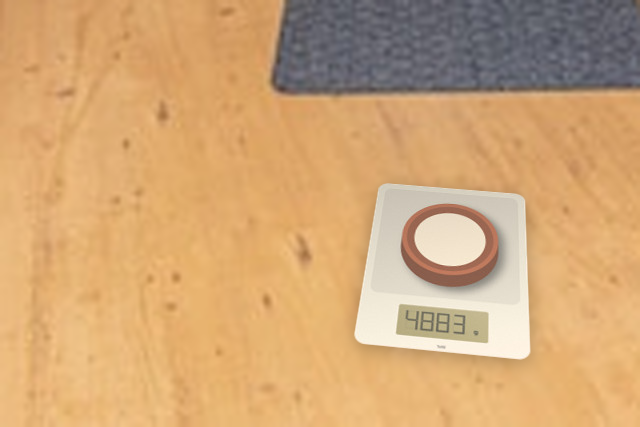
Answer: 4883 g
